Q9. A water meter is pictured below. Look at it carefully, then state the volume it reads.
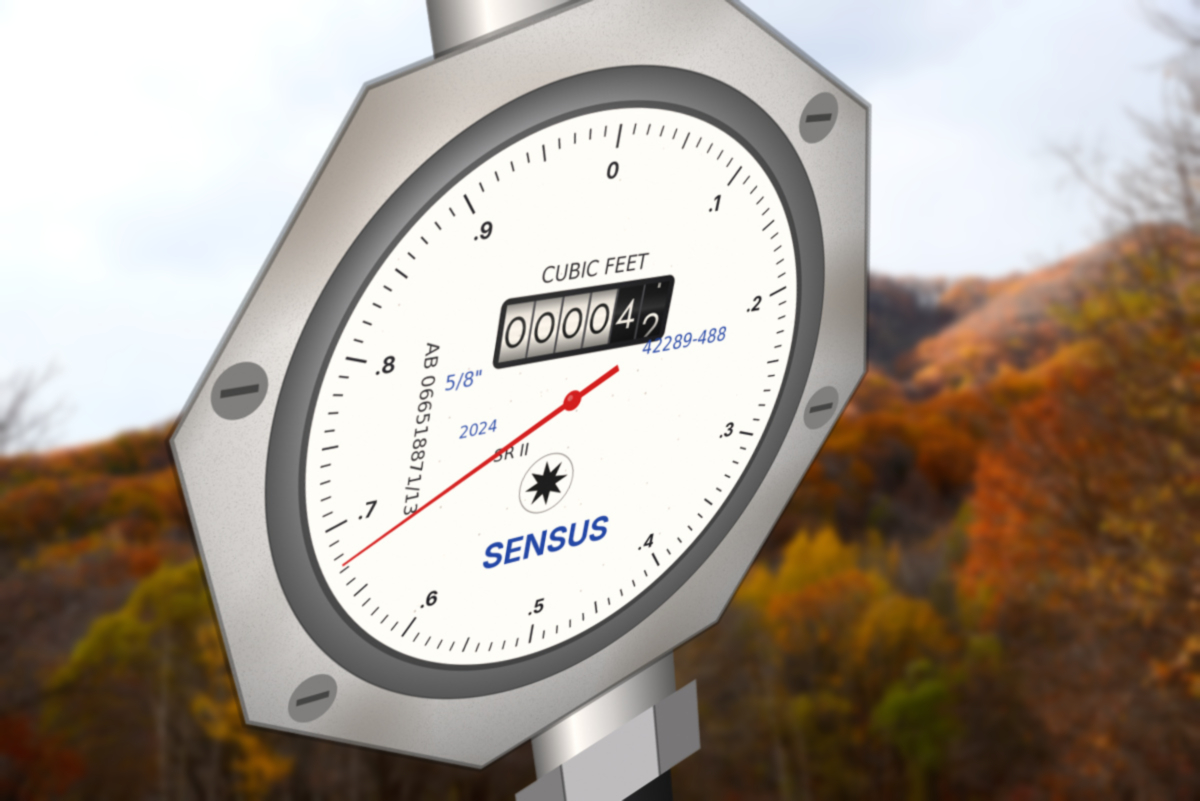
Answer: 41.67 ft³
